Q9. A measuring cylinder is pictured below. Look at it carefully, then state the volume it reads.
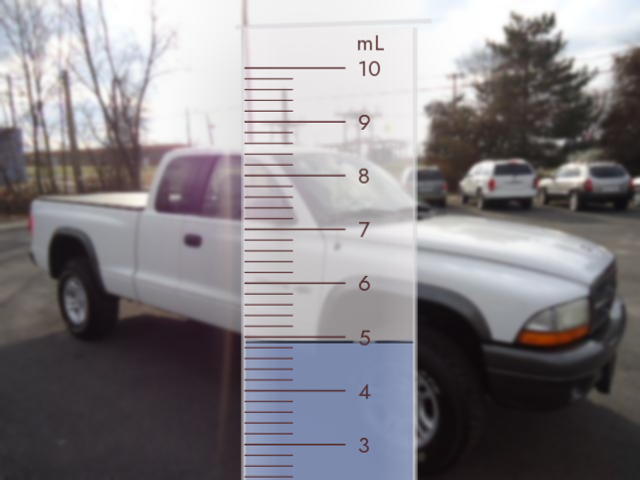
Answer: 4.9 mL
